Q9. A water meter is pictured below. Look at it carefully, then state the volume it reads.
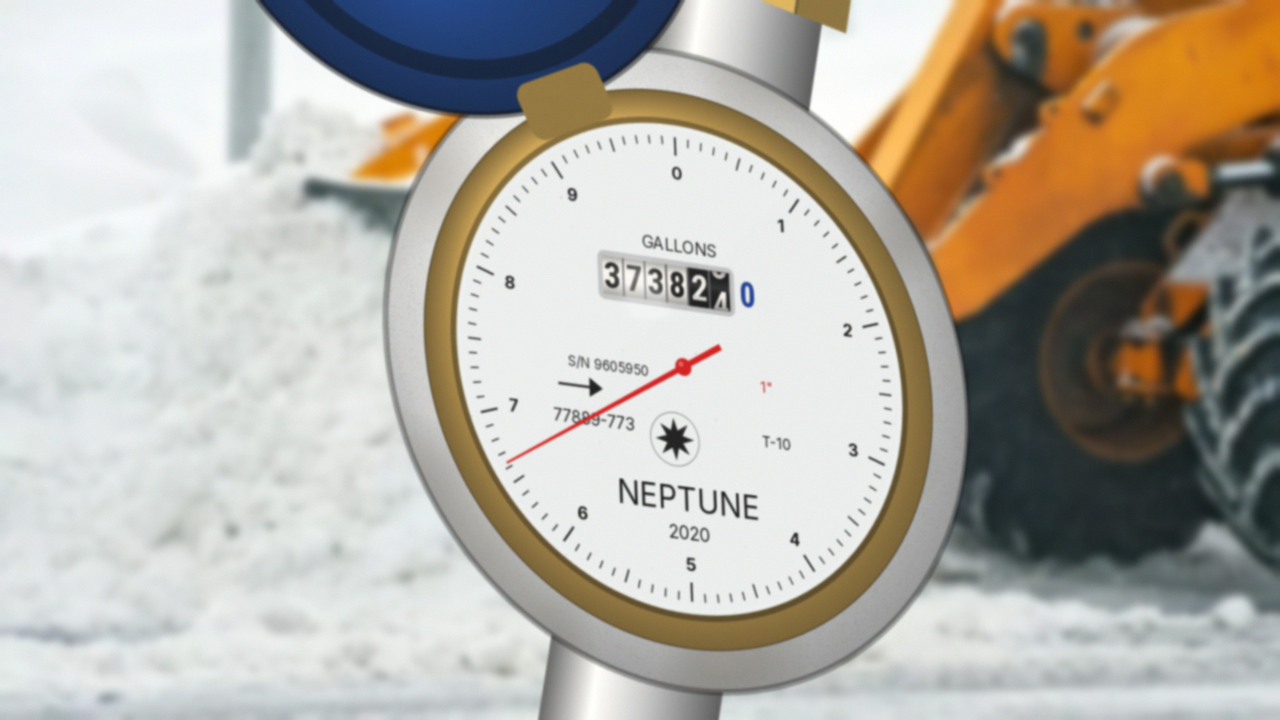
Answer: 3738236.6 gal
